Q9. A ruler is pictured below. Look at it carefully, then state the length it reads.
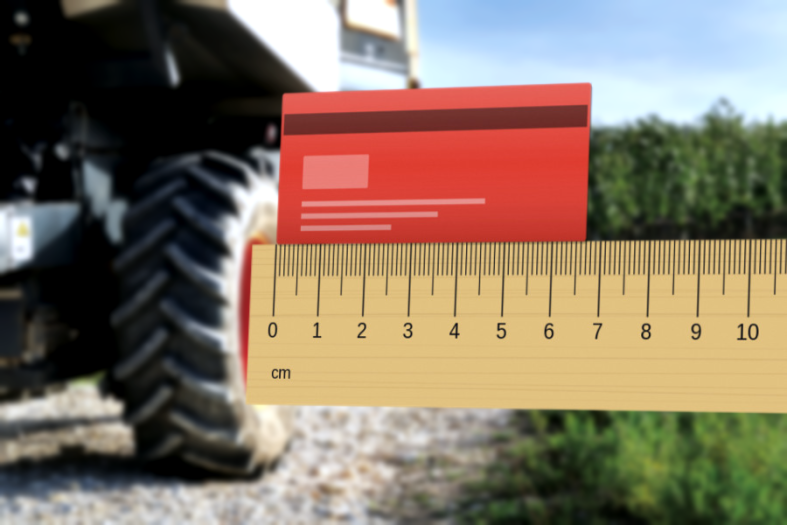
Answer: 6.7 cm
